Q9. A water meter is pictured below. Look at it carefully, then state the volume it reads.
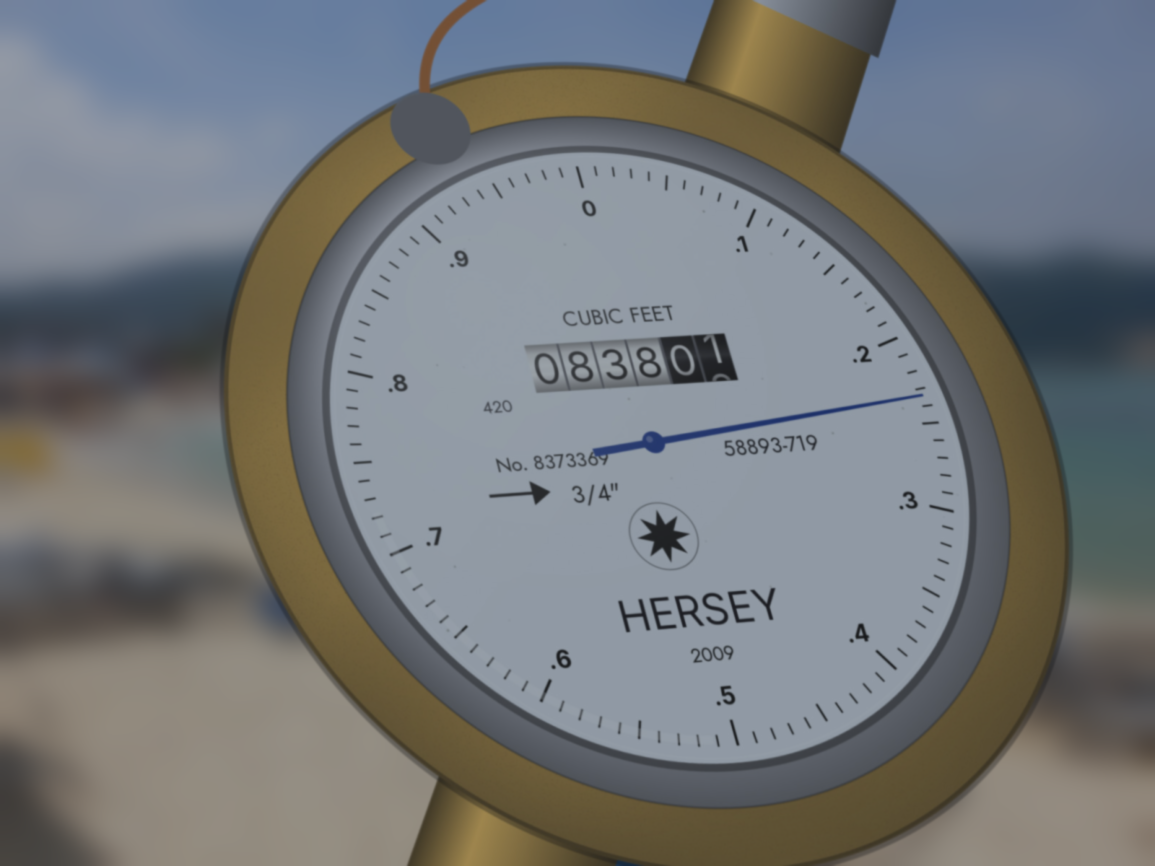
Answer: 83801.23 ft³
